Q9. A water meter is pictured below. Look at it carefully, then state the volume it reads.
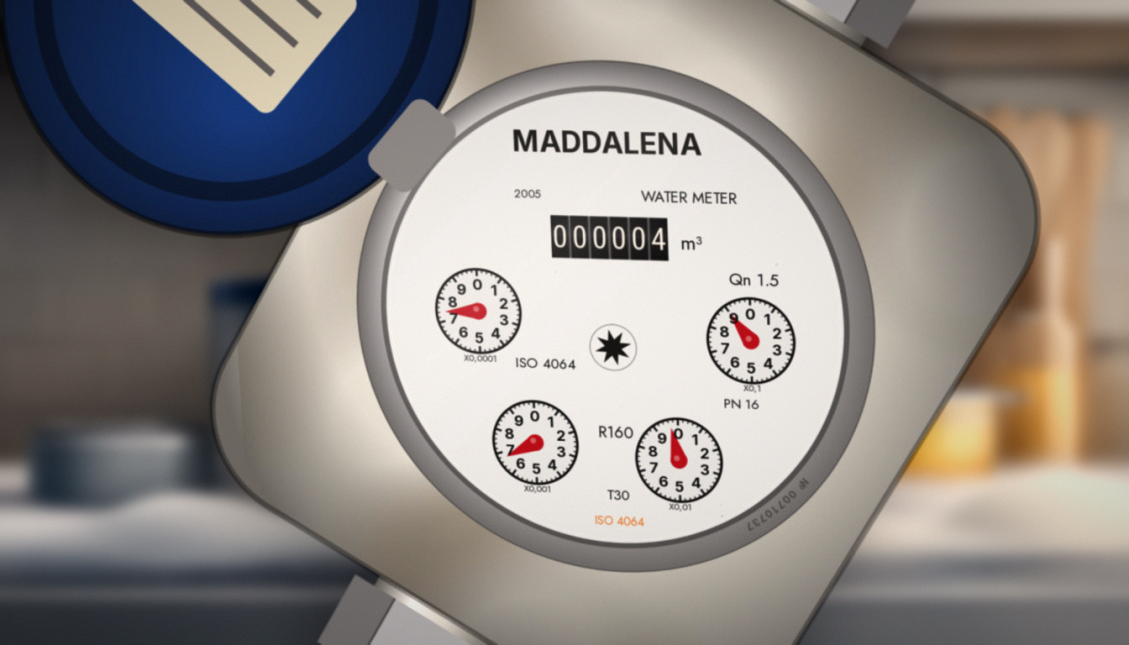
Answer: 4.8967 m³
